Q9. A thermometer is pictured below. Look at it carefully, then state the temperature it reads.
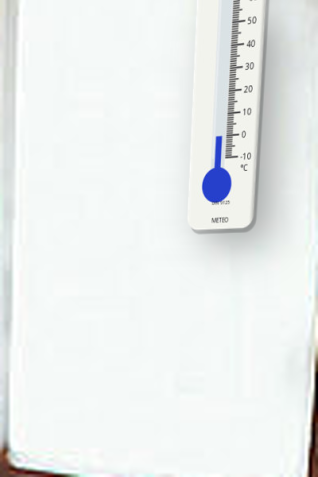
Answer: 0 °C
